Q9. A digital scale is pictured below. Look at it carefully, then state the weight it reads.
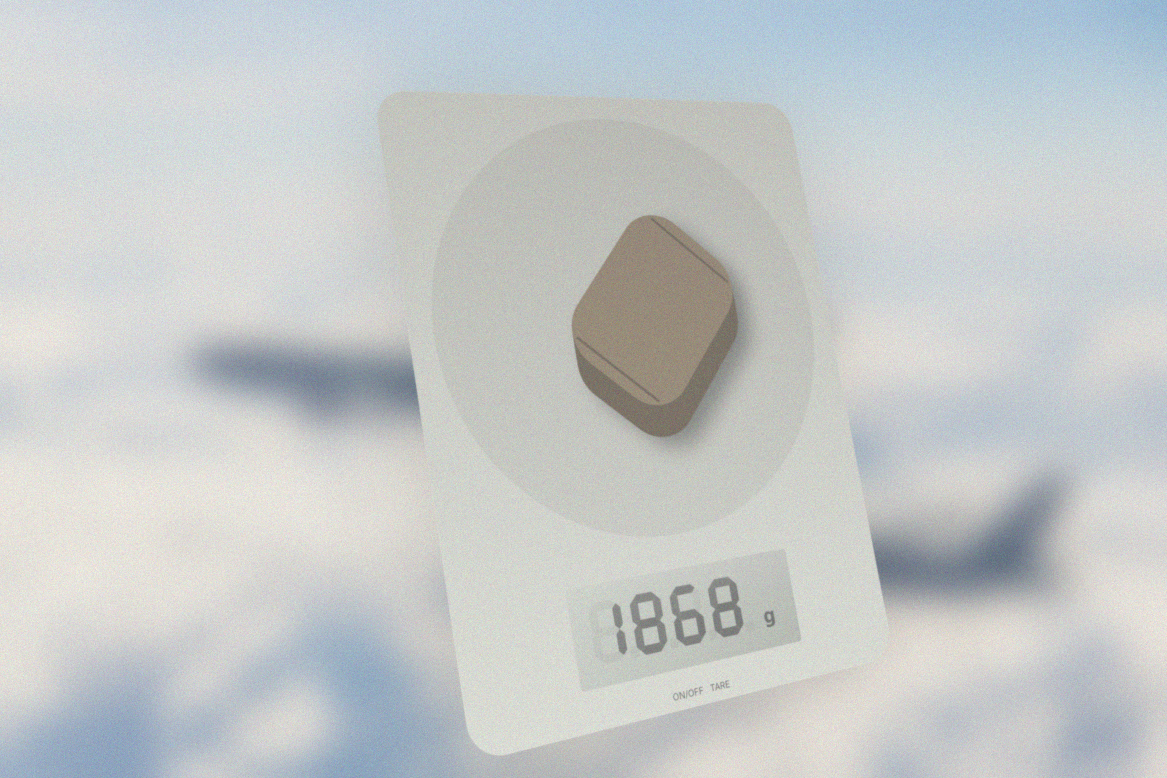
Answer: 1868 g
